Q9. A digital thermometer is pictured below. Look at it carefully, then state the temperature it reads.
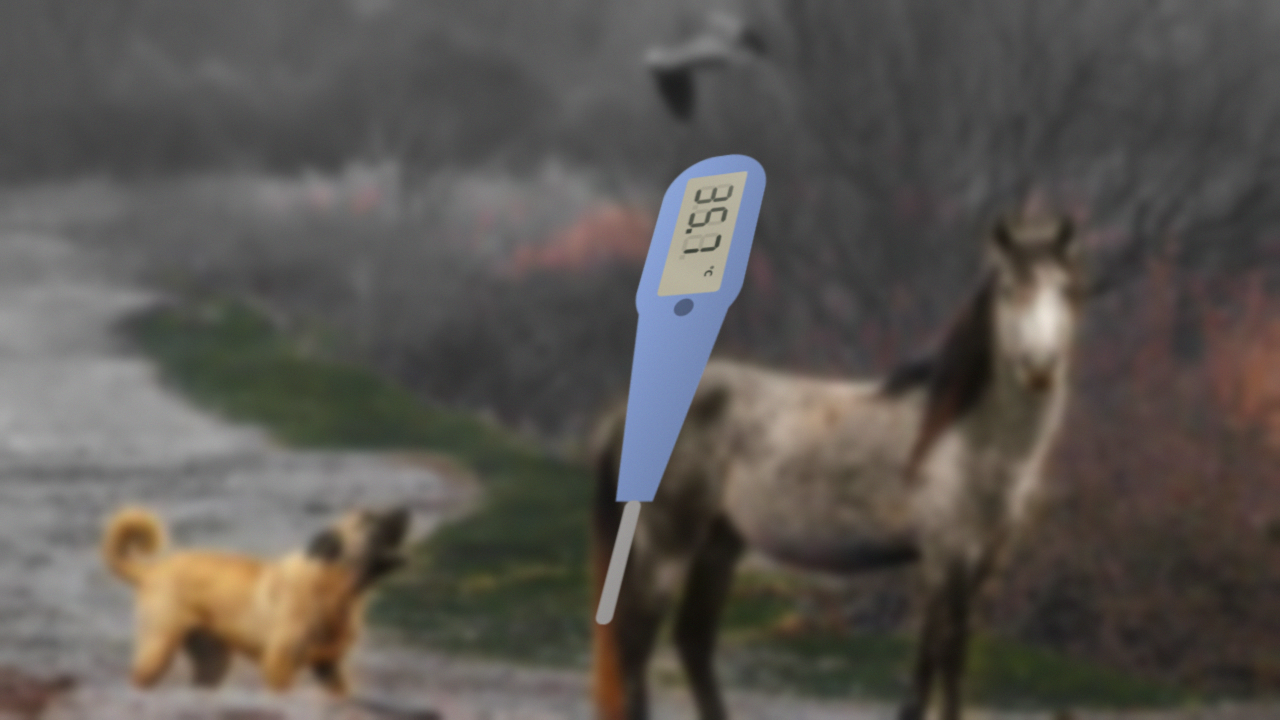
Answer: 35.7 °C
